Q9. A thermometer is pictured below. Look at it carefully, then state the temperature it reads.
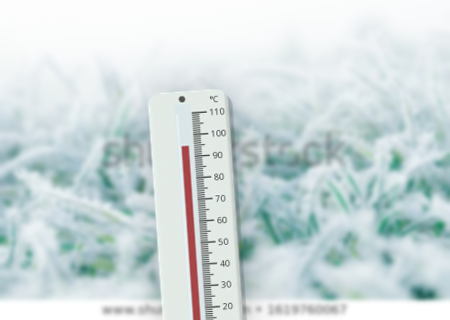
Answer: 95 °C
